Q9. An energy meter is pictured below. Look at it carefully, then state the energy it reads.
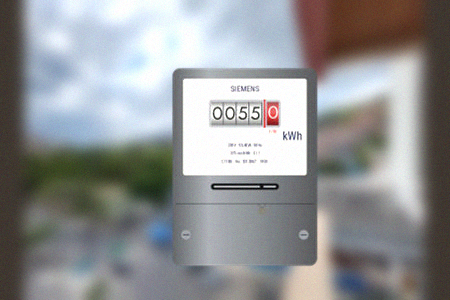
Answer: 55.0 kWh
